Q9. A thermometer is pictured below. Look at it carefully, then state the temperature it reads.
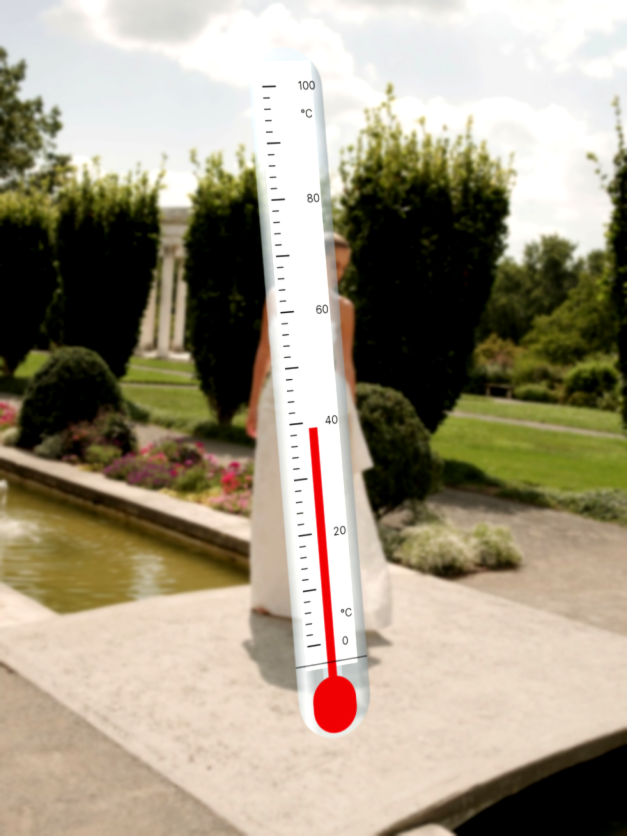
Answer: 39 °C
